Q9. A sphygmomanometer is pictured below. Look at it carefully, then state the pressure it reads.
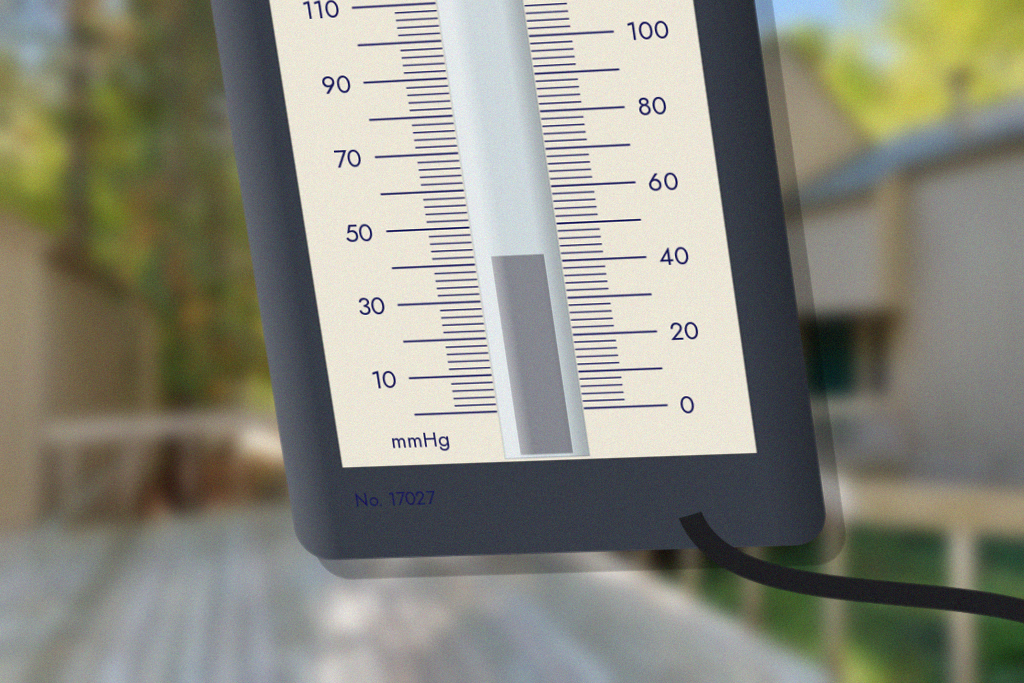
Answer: 42 mmHg
